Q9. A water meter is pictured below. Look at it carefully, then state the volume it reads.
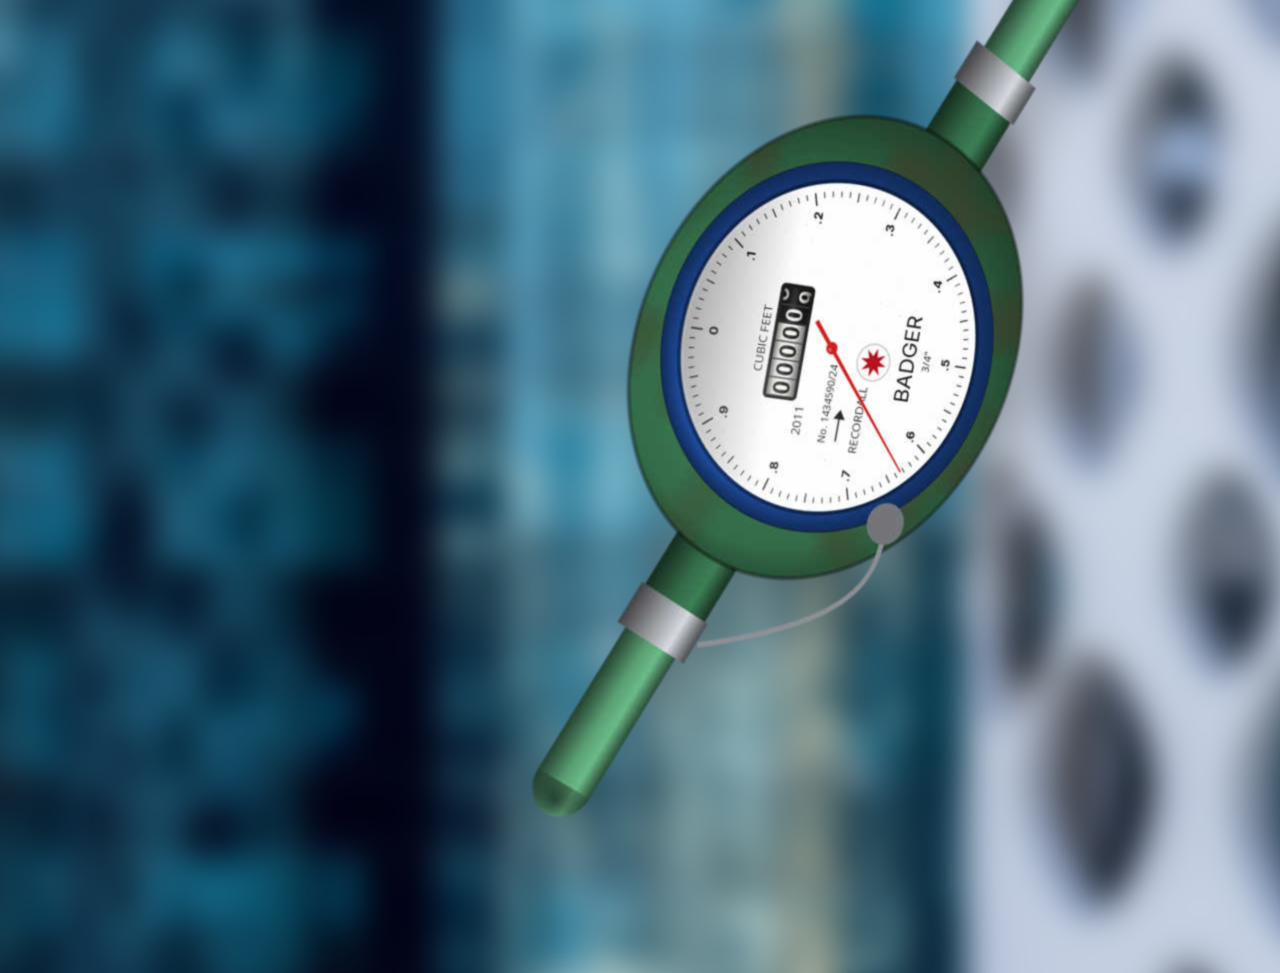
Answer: 8.63 ft³
